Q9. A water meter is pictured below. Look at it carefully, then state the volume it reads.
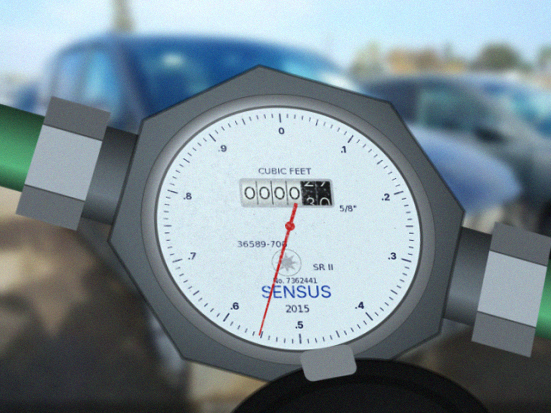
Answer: 29.55 ft³
